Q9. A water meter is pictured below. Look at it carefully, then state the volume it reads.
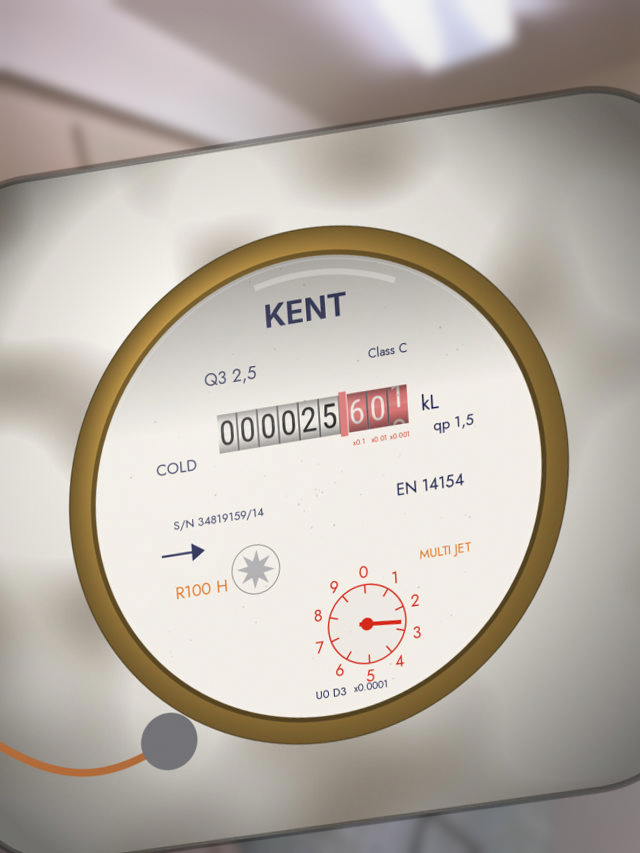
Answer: 25.6012 kL
